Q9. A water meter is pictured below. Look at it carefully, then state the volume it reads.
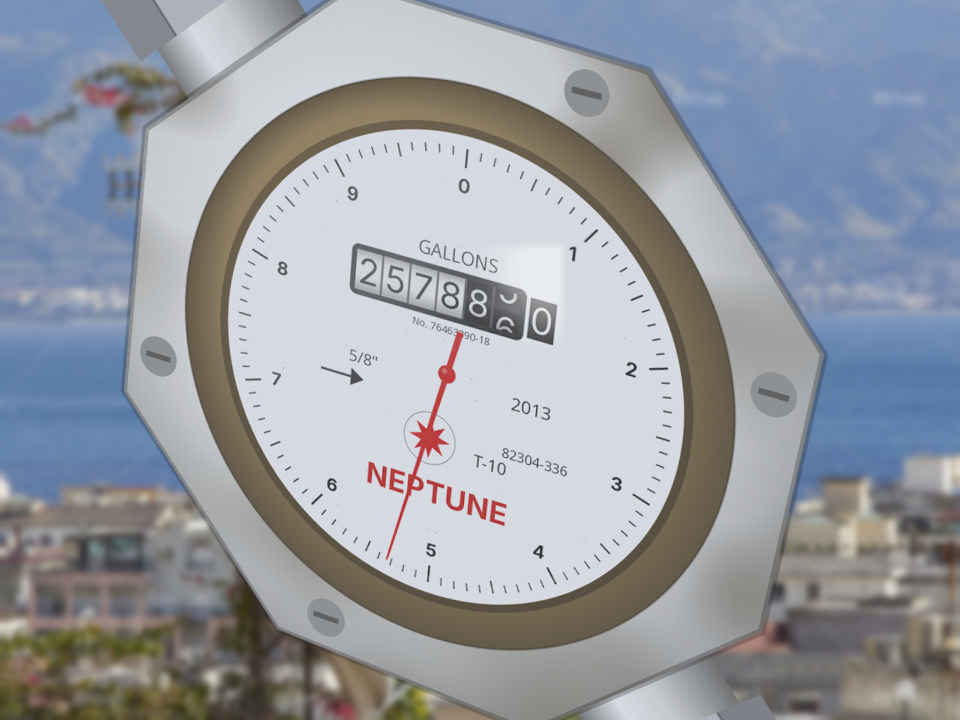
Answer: 2578855.3 gal
